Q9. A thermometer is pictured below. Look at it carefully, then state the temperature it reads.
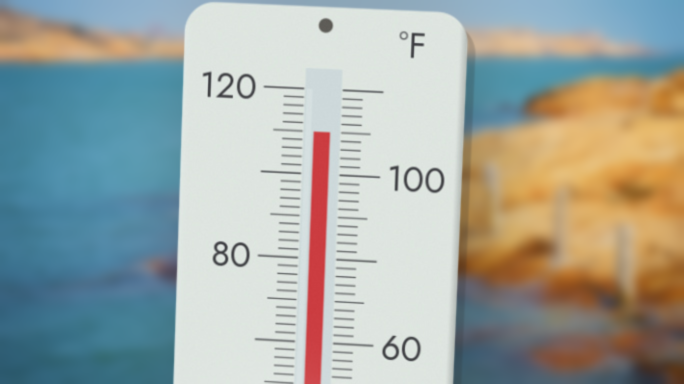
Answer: 110 °F
